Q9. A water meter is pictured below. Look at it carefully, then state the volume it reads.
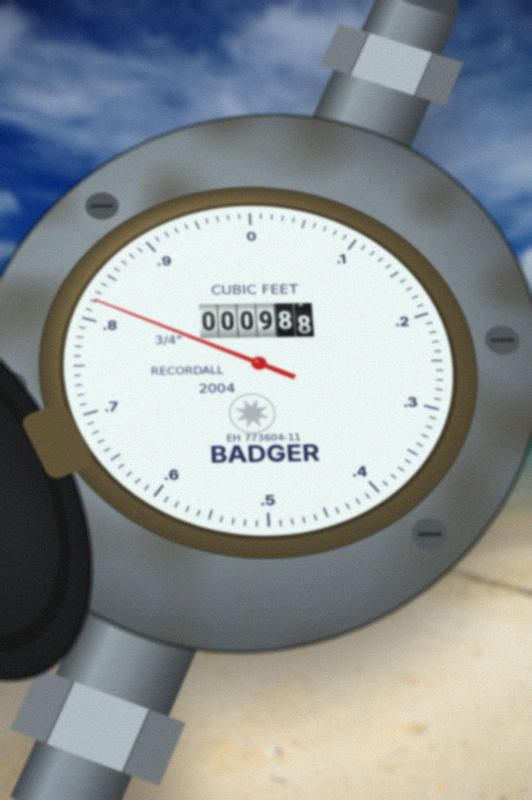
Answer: 987.82 ft³
